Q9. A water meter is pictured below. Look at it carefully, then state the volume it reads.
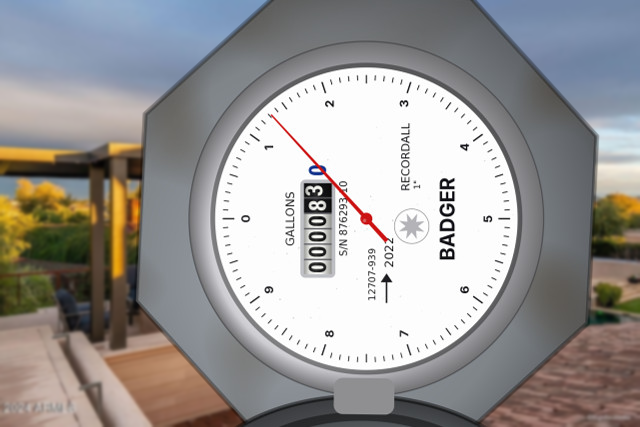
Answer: 831.3 gal
